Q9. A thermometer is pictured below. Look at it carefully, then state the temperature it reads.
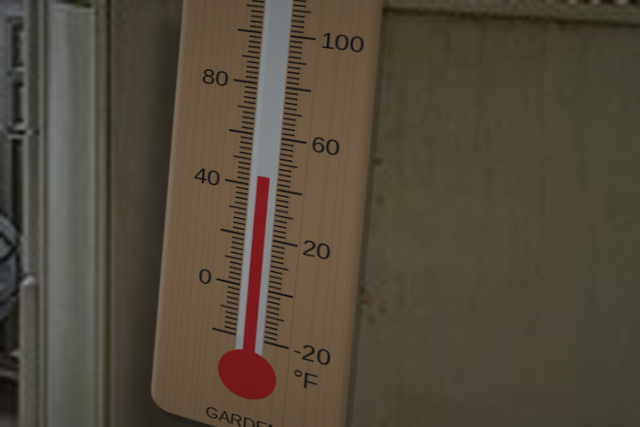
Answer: 44 °F
